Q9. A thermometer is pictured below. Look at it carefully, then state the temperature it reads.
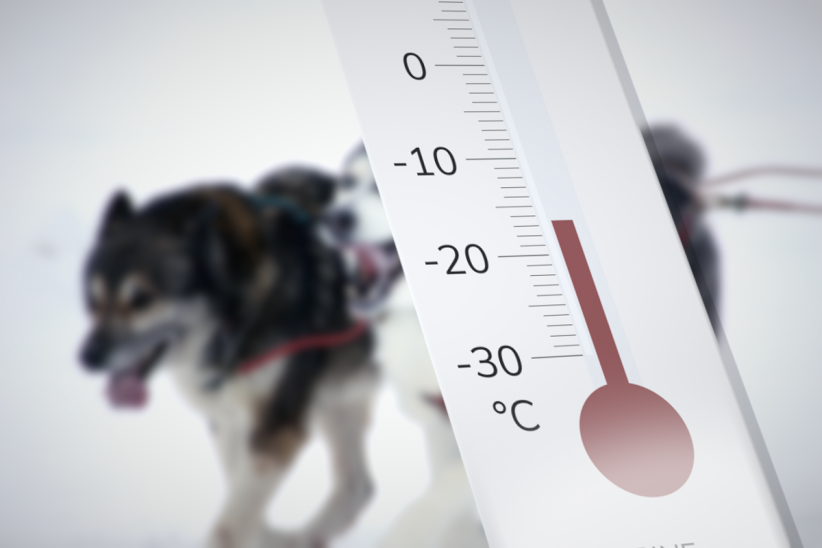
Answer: -16.5 °C
